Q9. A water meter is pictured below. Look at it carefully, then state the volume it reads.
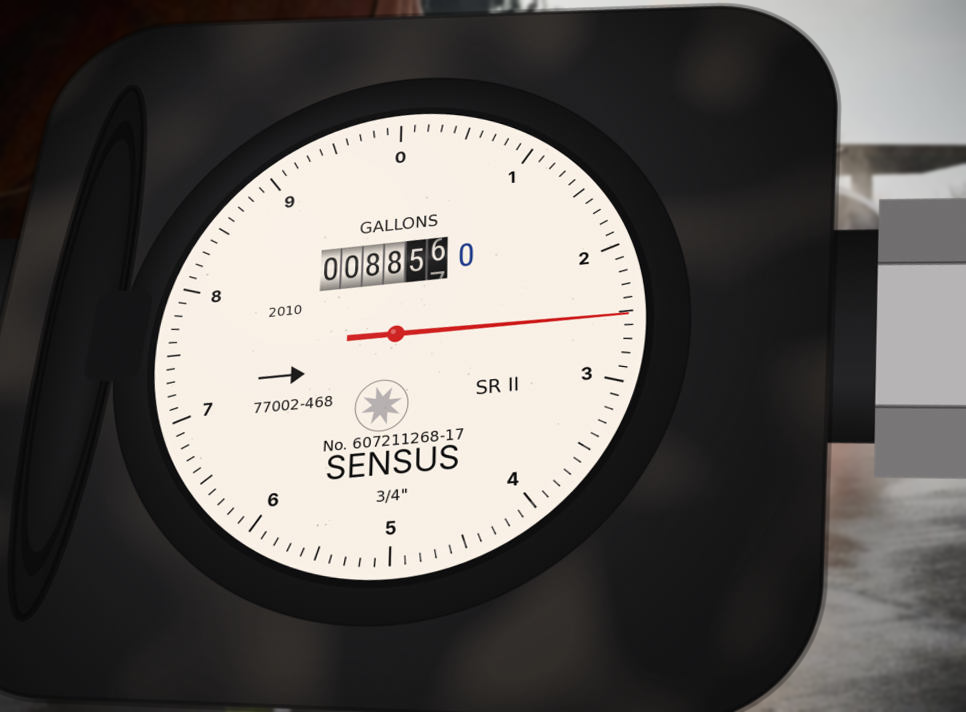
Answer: 88562.5 gal
